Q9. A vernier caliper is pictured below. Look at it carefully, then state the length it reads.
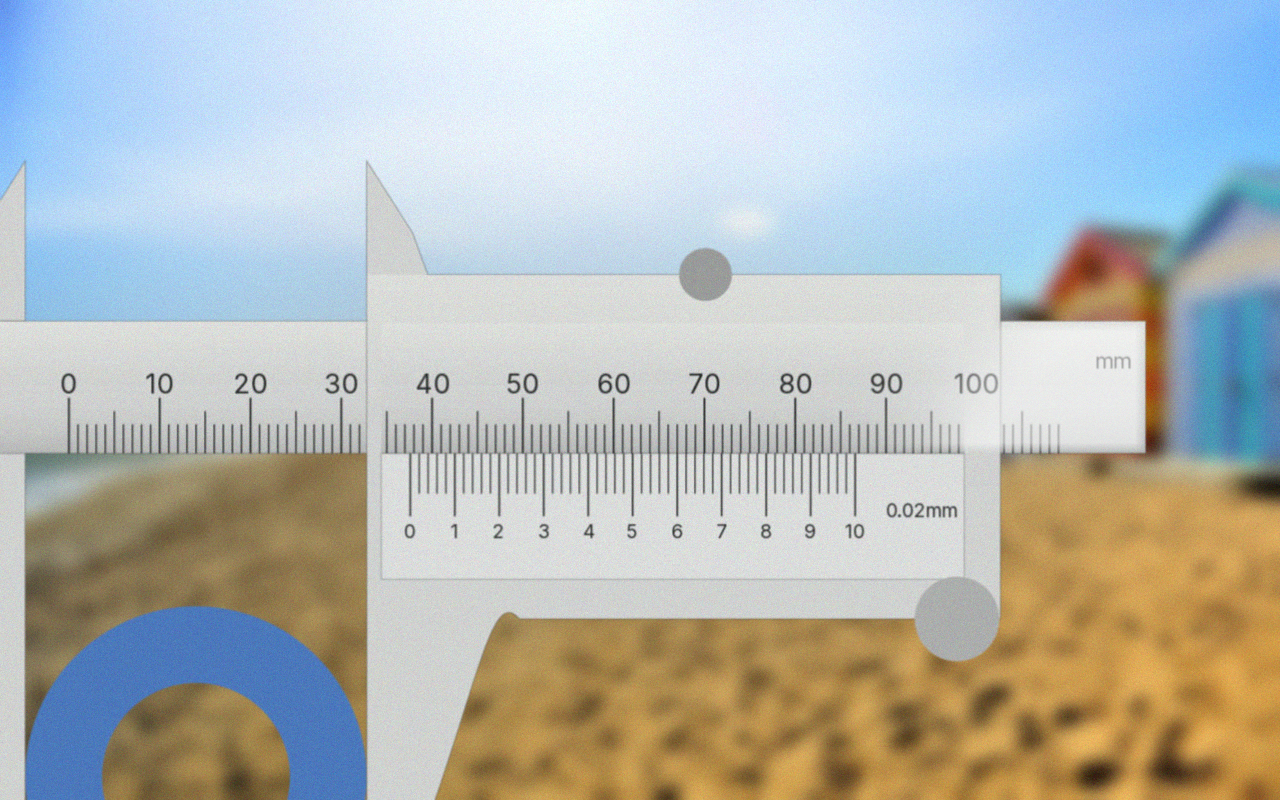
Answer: 37.6 mm
